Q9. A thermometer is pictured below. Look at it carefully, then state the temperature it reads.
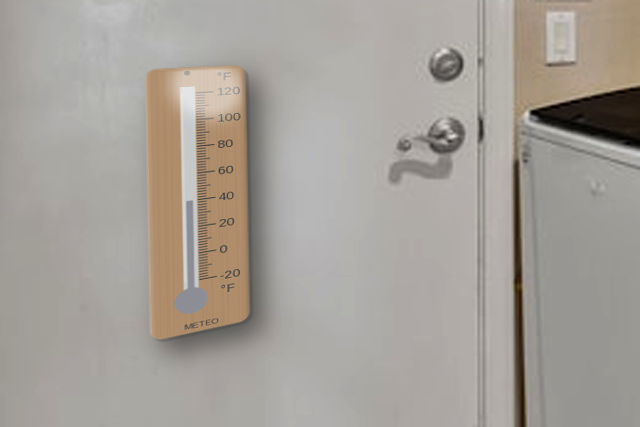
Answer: 40 °F
